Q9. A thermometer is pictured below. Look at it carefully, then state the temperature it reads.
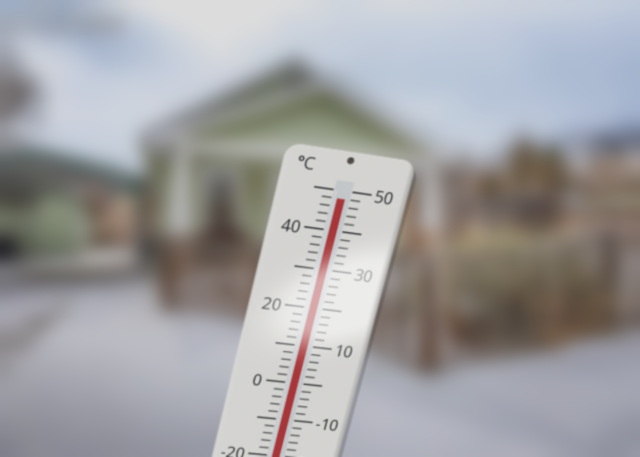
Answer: 48 °C
